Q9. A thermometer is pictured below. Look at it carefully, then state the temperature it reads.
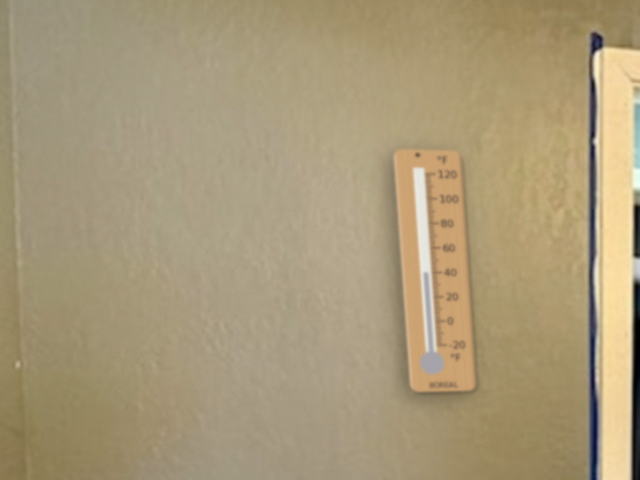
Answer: 40 °F
